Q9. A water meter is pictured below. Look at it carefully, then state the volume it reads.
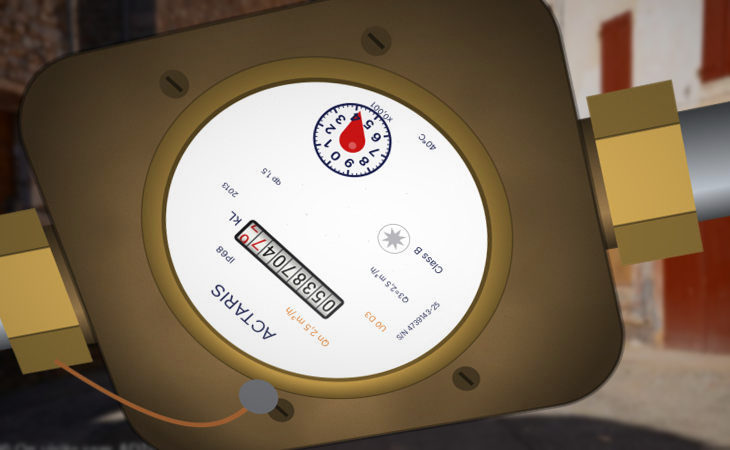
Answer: 538704.764 kL
